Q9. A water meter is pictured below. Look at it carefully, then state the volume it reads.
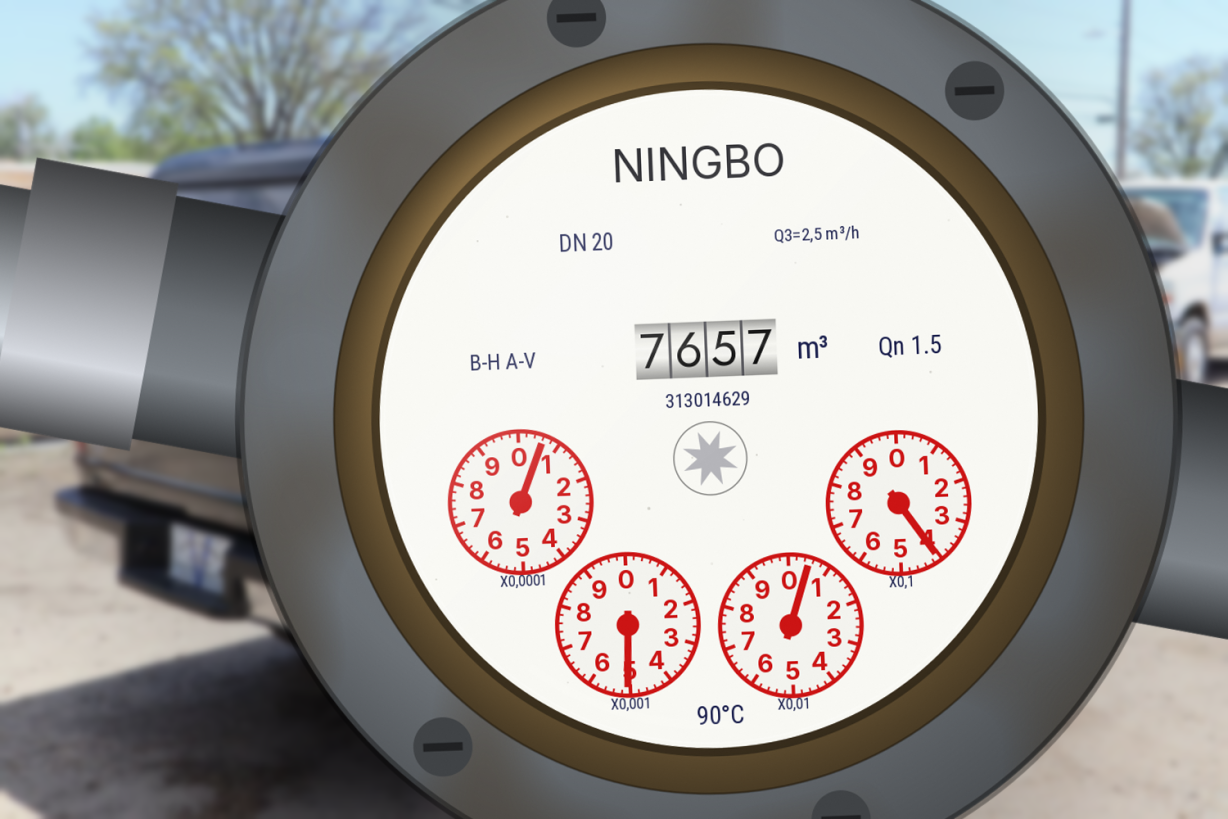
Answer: 7657.4050 m³
